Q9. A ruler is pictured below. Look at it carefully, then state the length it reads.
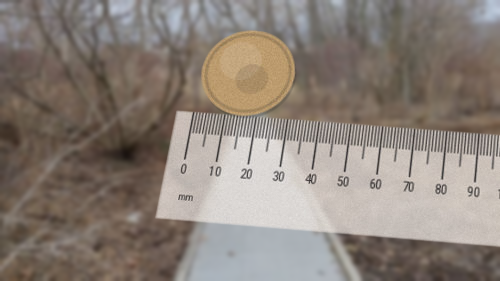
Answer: 30 mm
